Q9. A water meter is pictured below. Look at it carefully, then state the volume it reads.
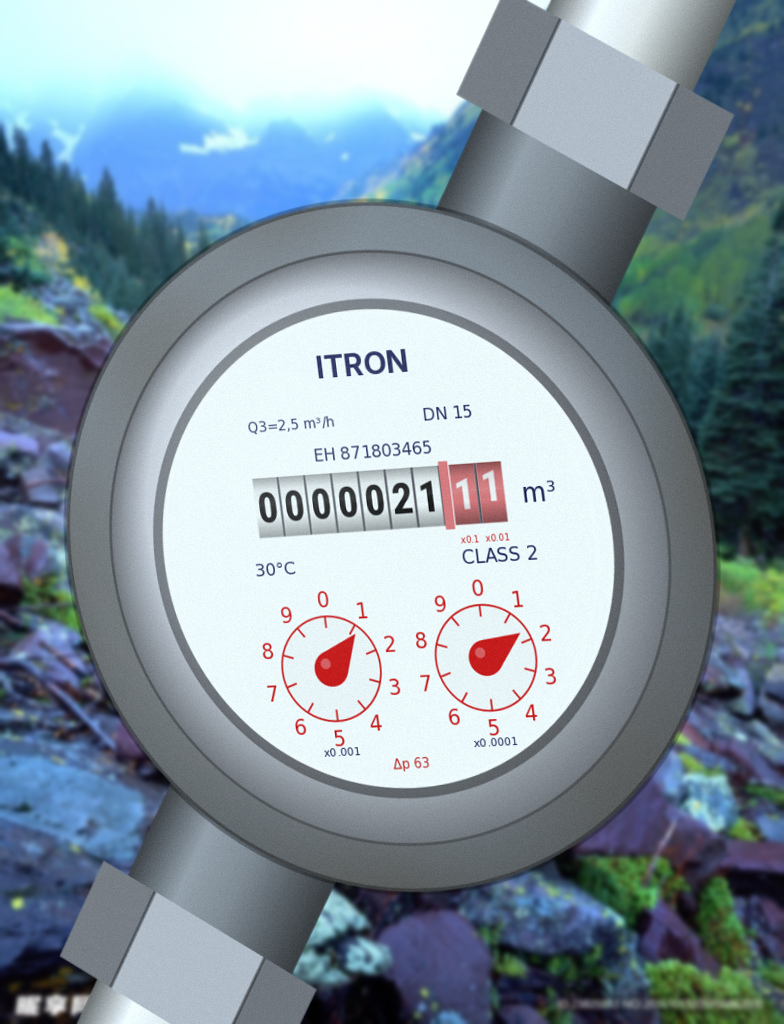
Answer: 21.1111 m³
